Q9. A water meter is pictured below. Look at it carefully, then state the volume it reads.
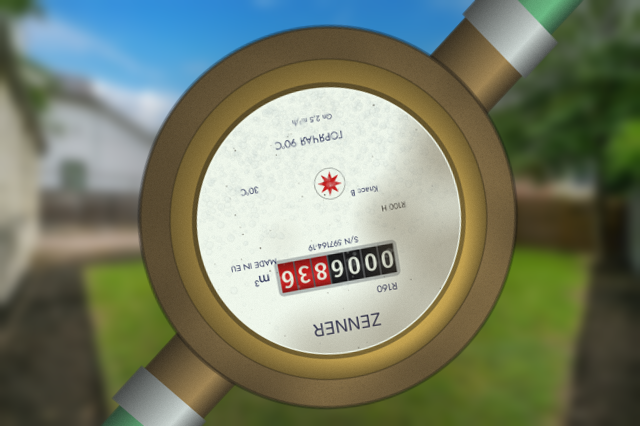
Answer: 6.836 m³
